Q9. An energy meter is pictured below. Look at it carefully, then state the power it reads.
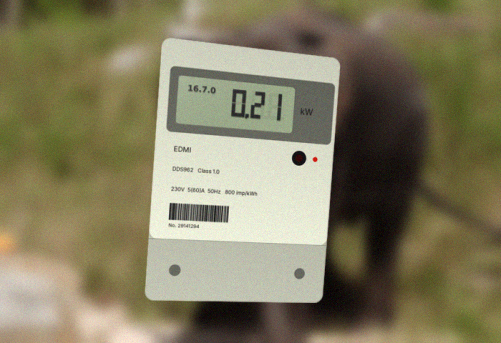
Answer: 0.21 kW
